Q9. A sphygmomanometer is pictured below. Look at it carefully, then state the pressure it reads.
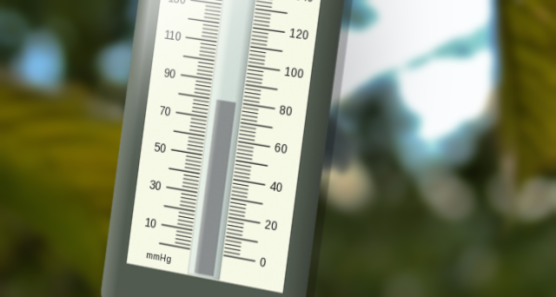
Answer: 80 mmHg
